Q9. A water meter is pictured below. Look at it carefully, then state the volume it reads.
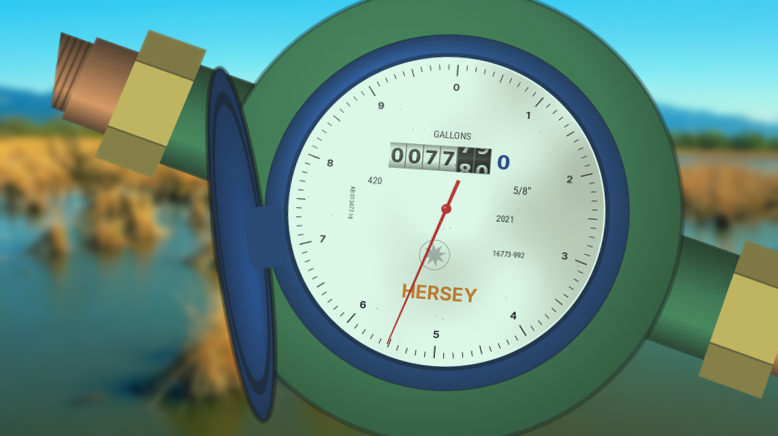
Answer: 77795.5 gal
